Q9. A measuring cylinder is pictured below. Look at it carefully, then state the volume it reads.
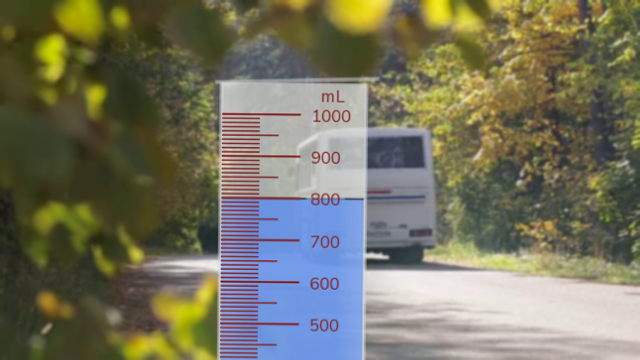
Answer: 800 mL
